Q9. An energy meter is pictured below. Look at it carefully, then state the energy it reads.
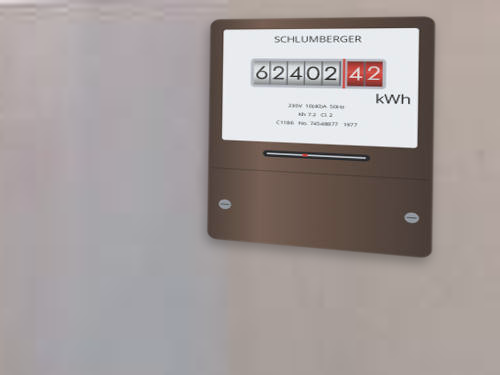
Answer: 62402.42 kWh
